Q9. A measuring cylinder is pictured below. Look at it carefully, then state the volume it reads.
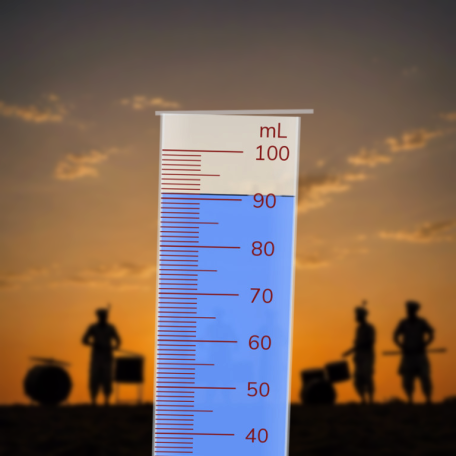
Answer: 91 mL
